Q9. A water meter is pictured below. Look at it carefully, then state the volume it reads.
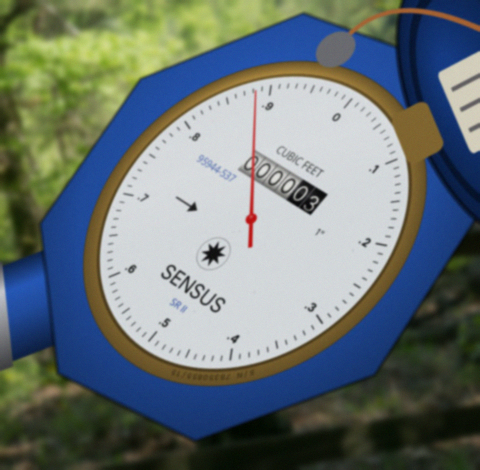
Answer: 2.88 ft³
